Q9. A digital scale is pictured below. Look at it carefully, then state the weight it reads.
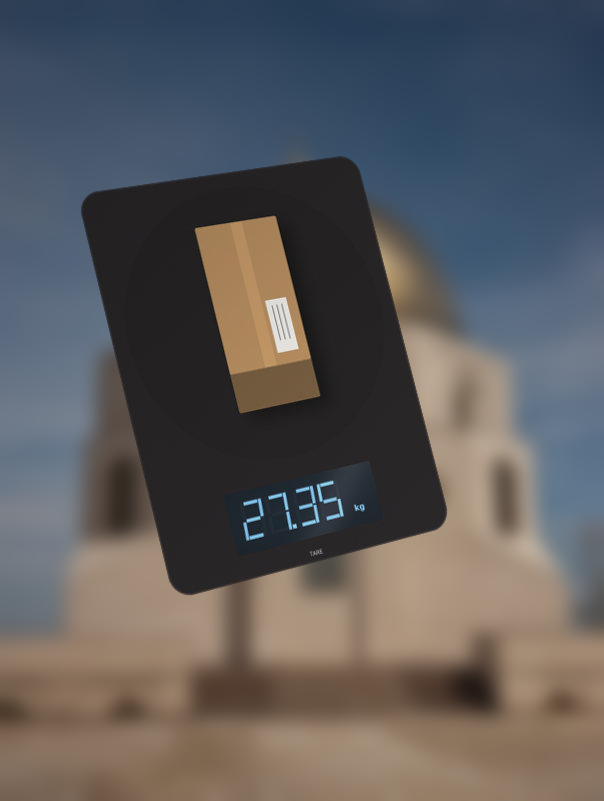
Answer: 27.35 kg
